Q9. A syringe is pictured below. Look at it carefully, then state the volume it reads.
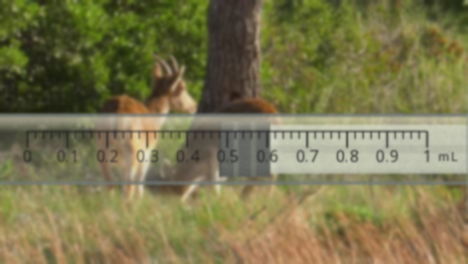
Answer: 0.48 mL
